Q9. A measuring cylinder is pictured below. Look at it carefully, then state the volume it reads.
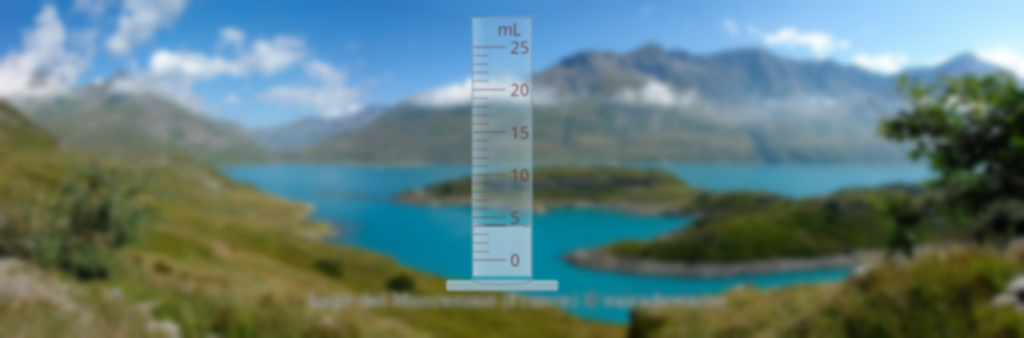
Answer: 4 mL
